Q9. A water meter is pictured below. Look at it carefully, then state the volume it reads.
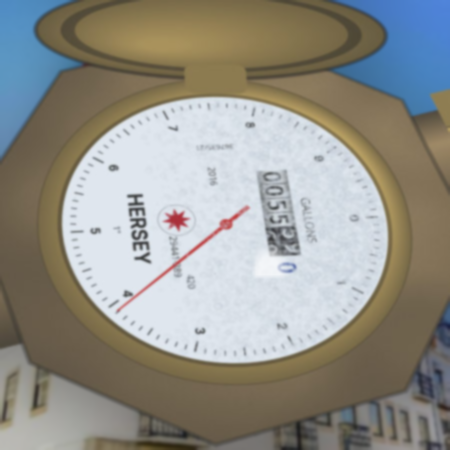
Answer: 55593.9 gal
